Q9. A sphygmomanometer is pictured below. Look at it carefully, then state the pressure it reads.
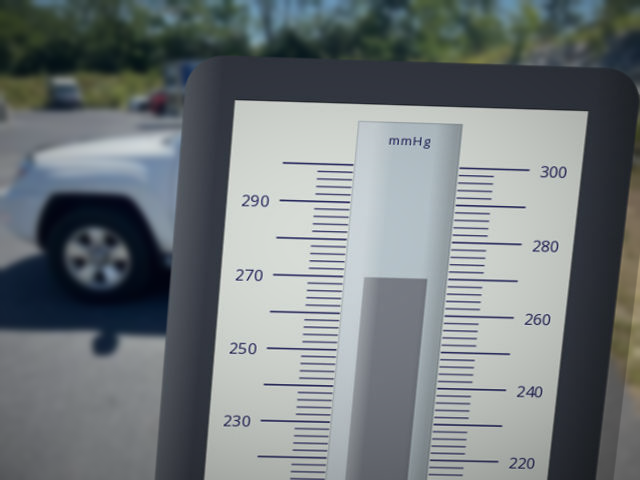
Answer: 270 mmHg
